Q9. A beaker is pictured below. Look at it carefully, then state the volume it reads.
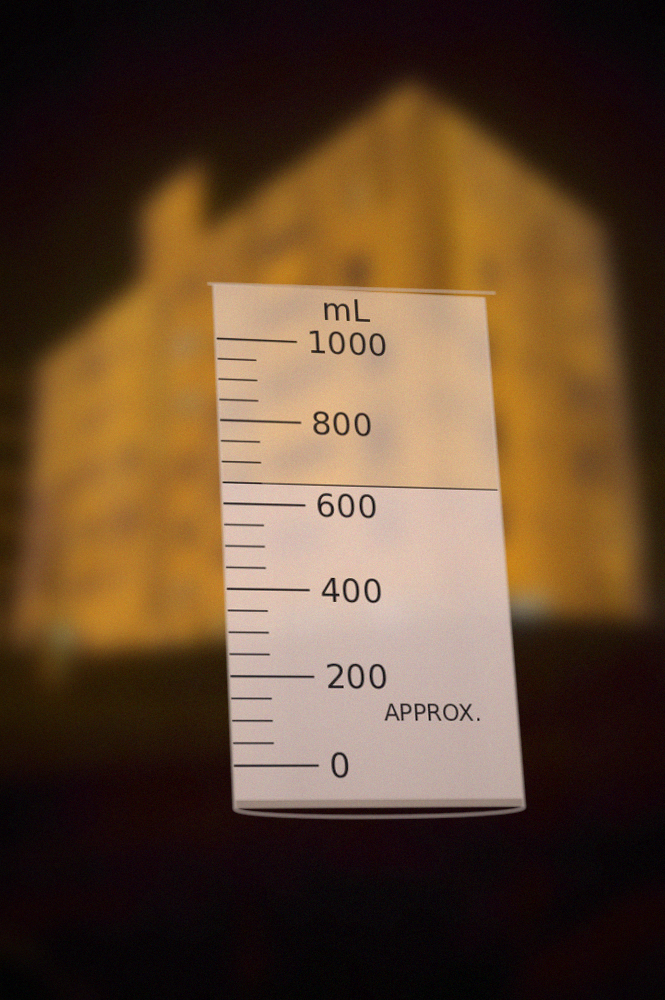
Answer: 650 mL
